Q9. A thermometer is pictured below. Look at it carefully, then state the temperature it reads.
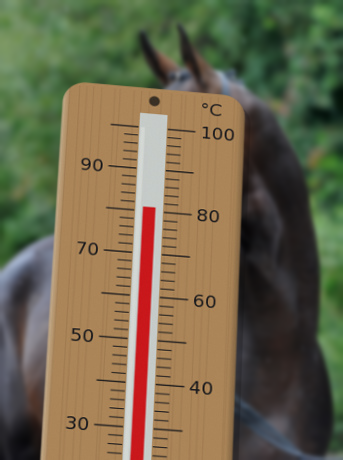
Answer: 81 °C
